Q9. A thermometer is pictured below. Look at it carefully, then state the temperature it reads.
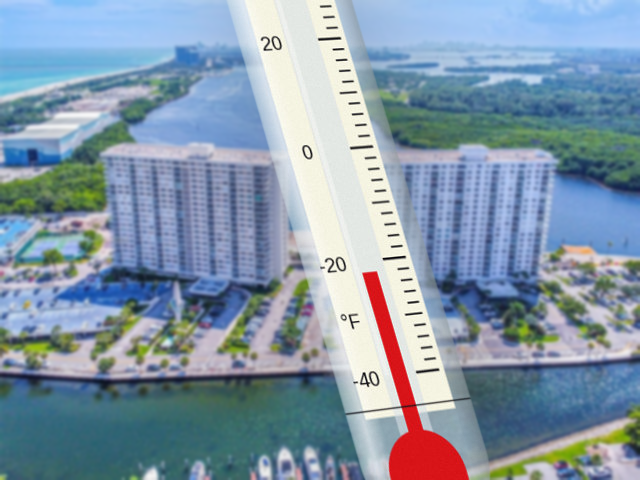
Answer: -22 °F
